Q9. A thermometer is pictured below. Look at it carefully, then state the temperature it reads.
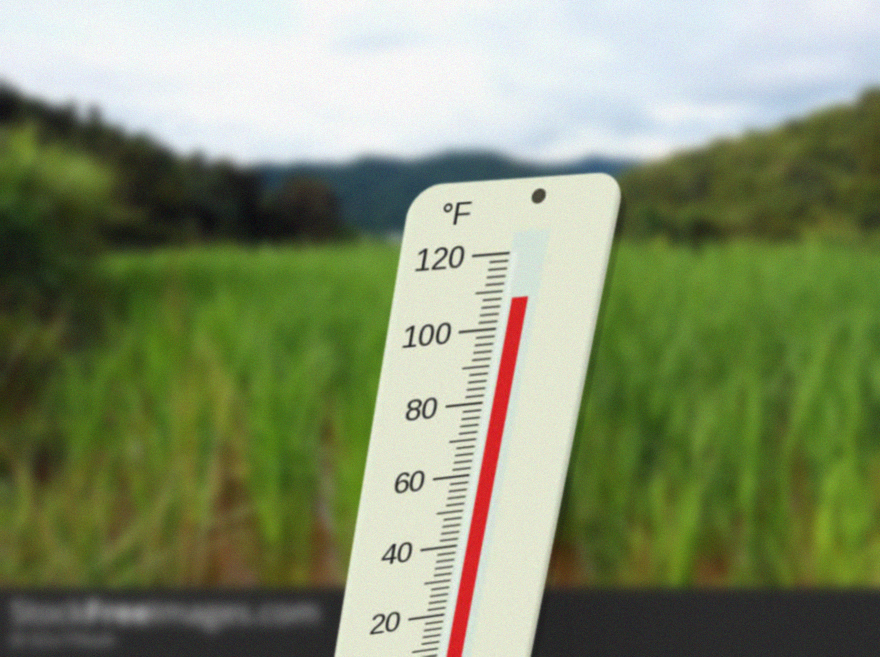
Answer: 108 °F
